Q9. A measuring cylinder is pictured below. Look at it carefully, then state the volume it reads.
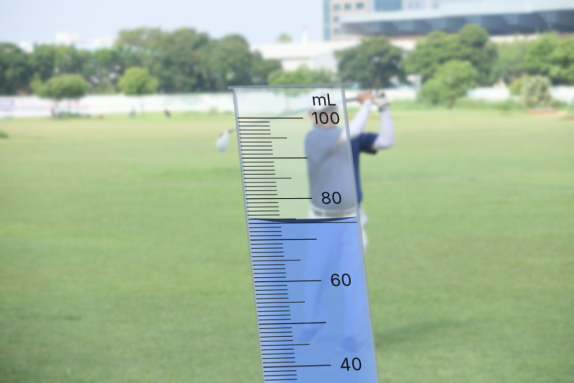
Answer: 74 mL
